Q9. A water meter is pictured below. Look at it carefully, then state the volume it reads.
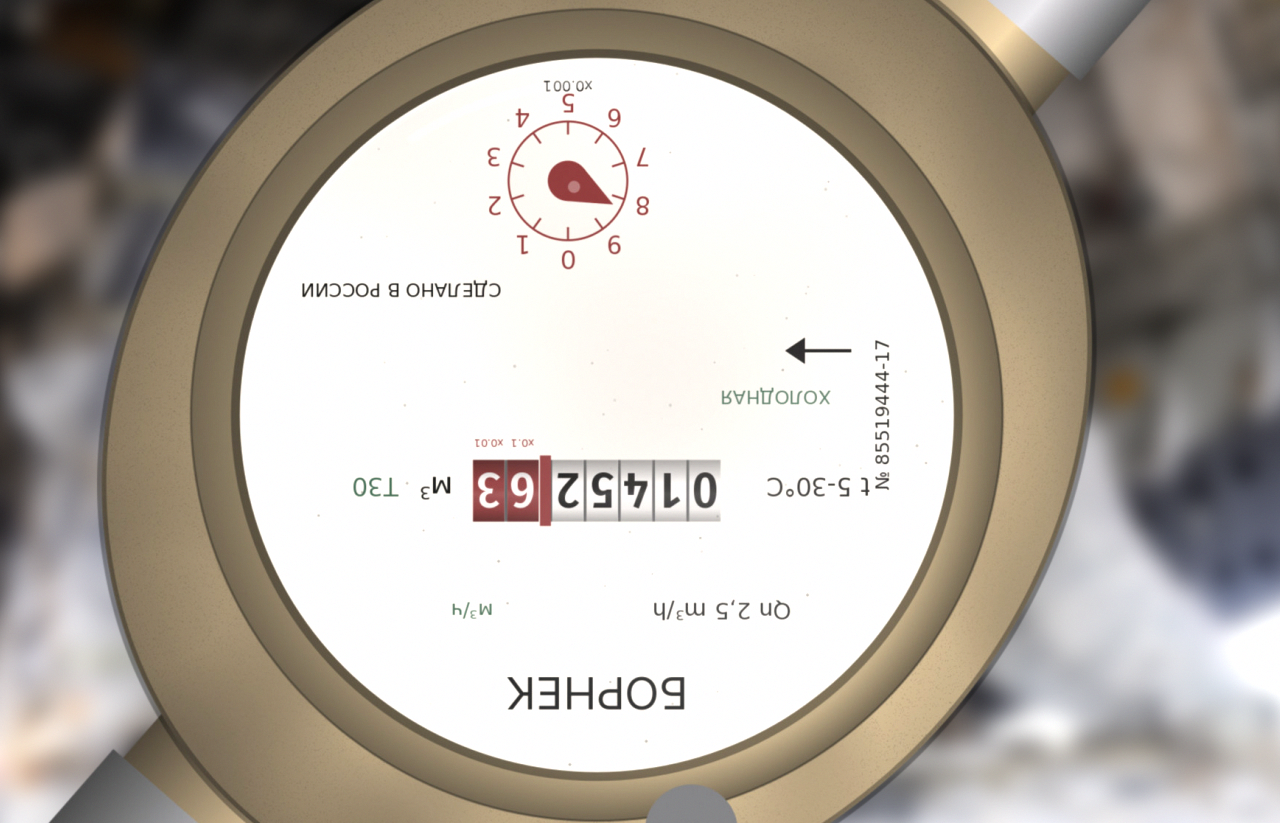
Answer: 1452.638 m³
